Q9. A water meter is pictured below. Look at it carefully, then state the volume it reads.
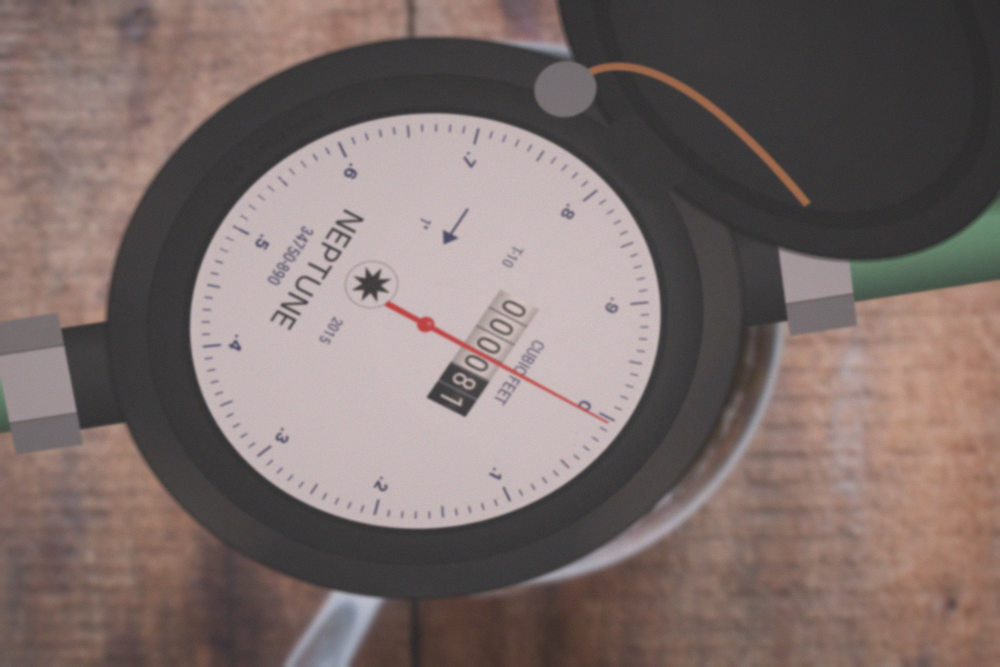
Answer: 81.00 ft³
